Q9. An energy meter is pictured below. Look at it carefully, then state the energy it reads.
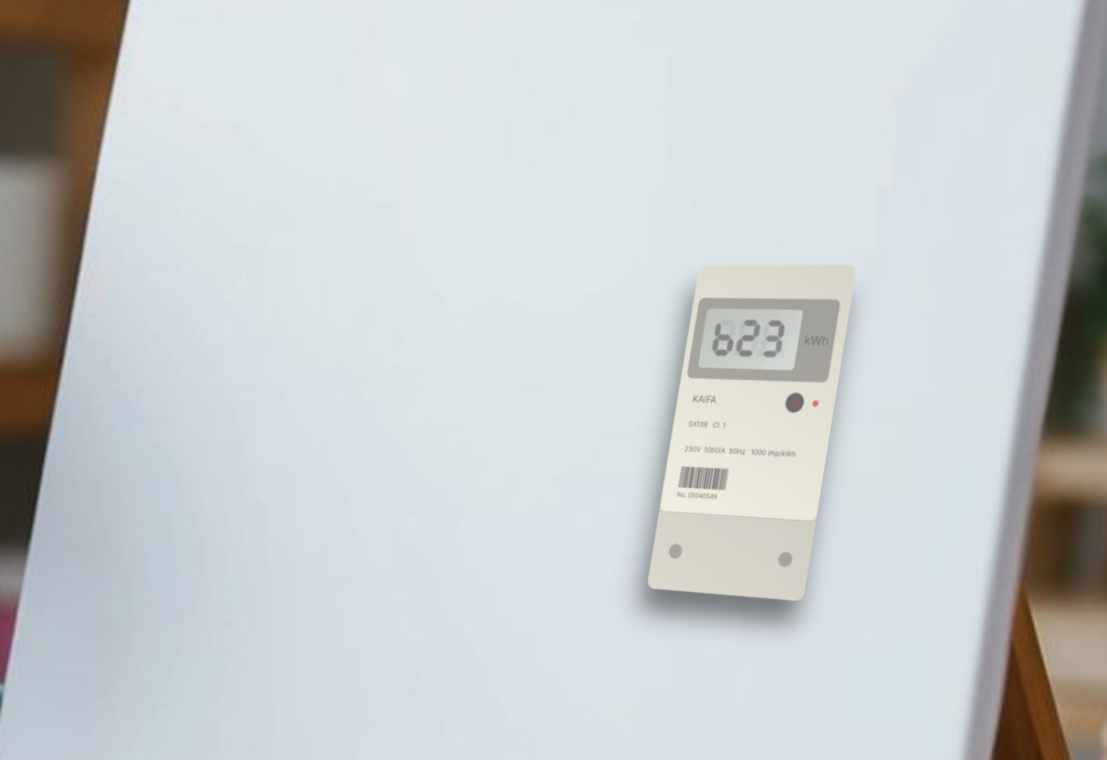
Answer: 623 kWh
